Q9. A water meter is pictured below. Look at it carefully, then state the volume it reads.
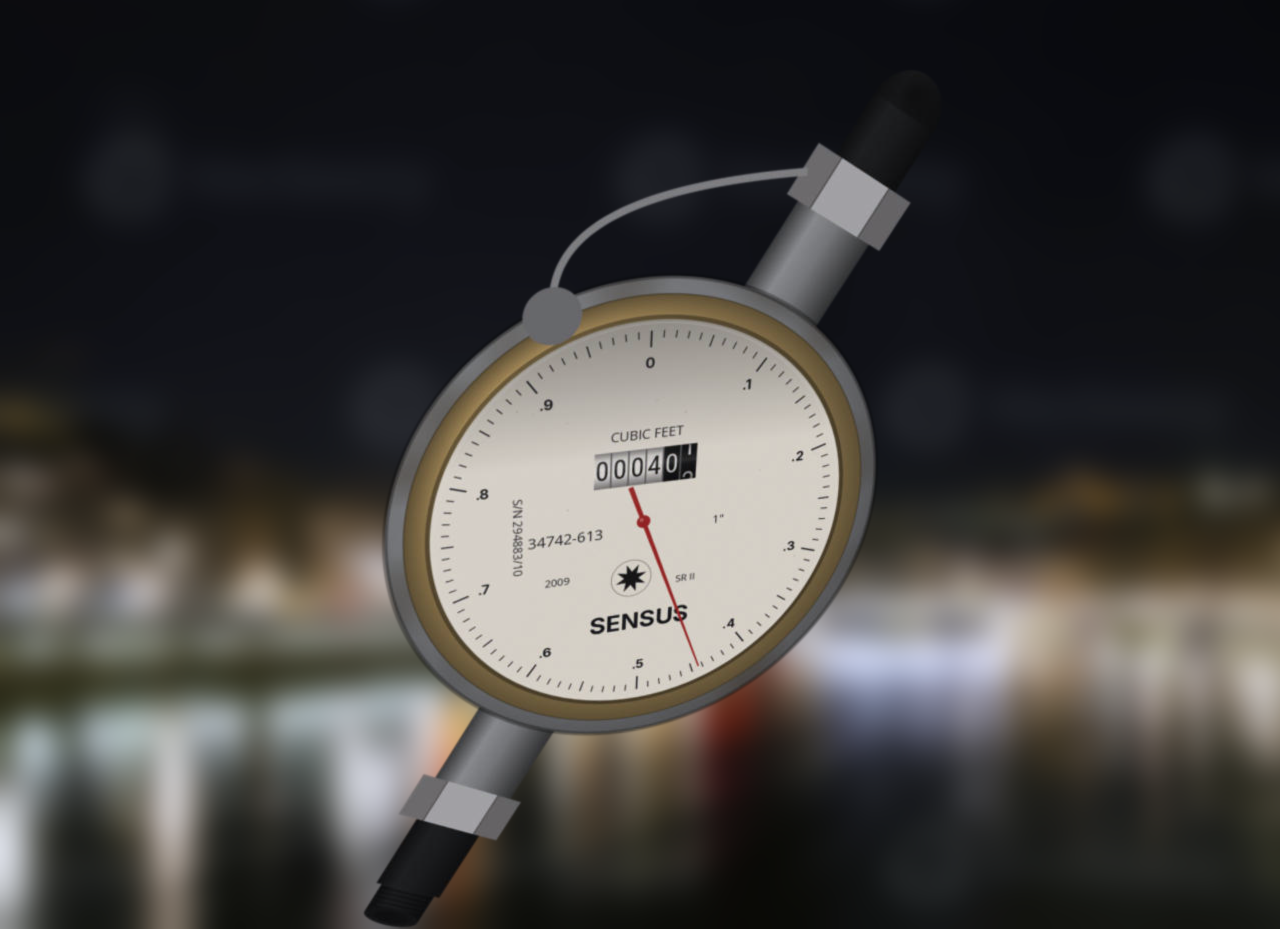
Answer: 401.44 ft³
